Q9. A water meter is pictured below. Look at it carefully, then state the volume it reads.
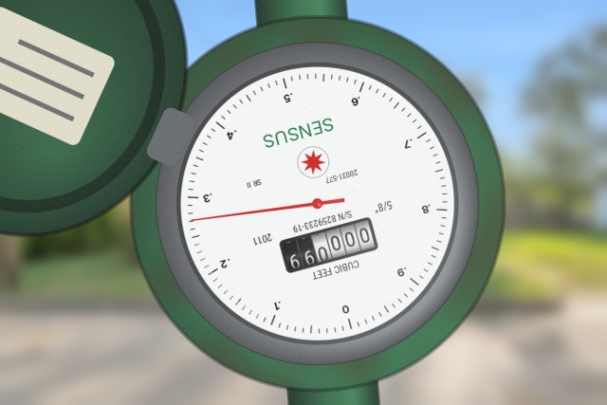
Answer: 99.27 ft³
